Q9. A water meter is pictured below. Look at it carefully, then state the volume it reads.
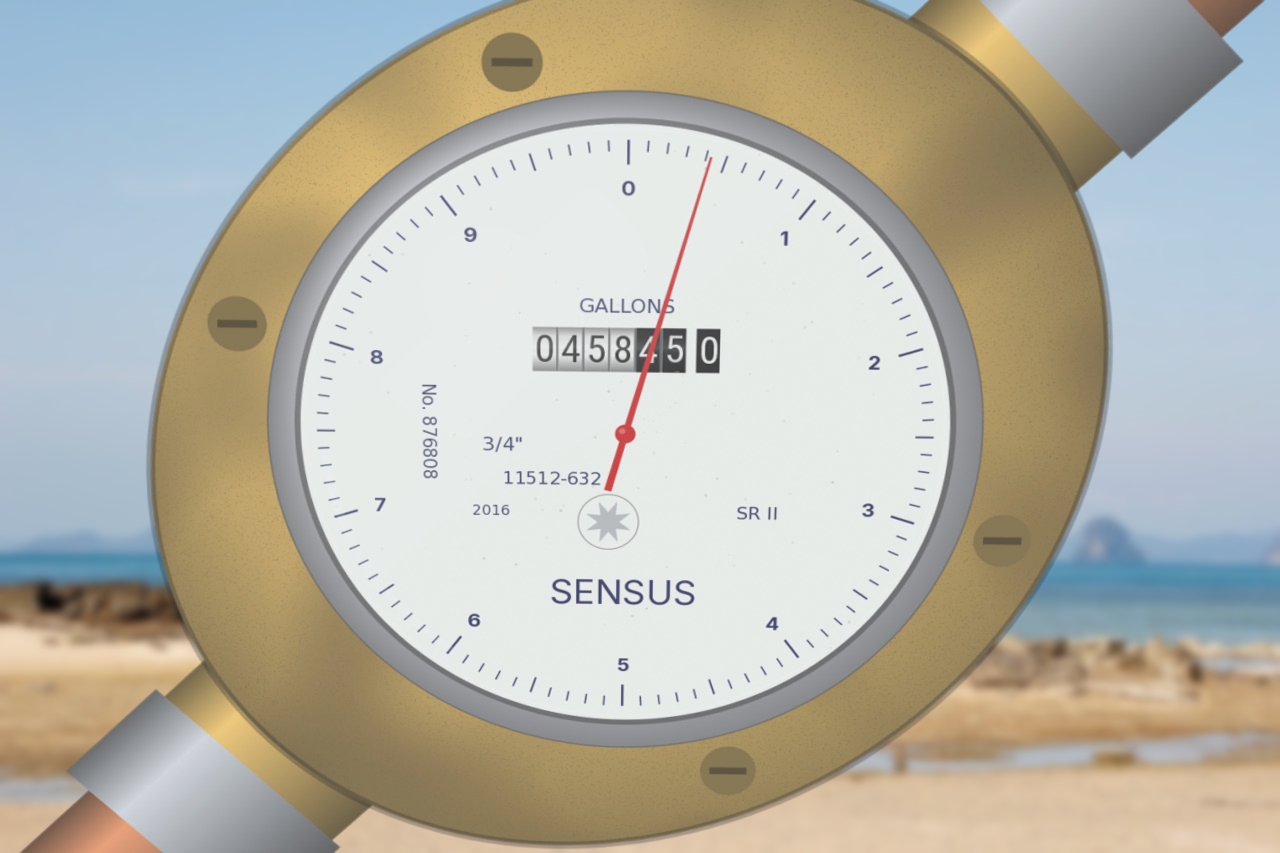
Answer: 458450.4 gal
